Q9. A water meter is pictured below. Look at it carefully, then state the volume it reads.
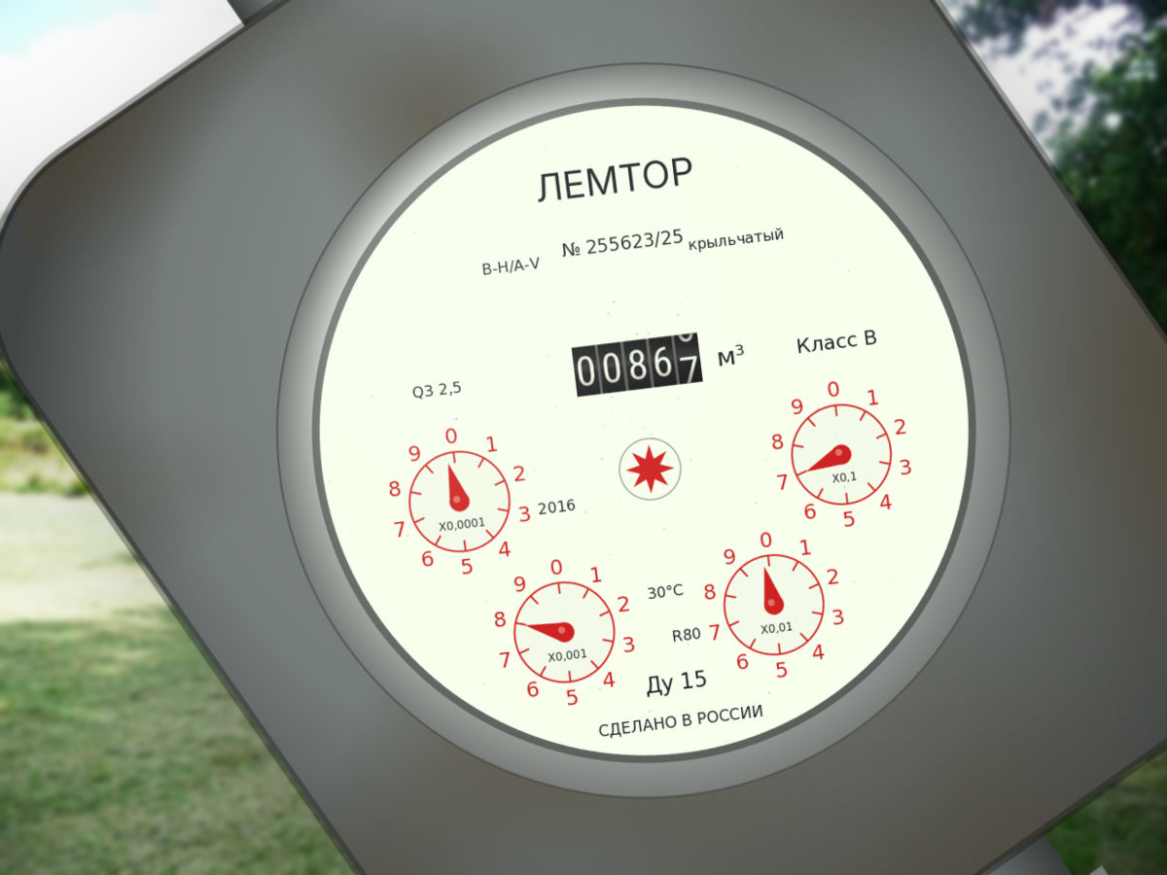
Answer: 866.6979 m³
